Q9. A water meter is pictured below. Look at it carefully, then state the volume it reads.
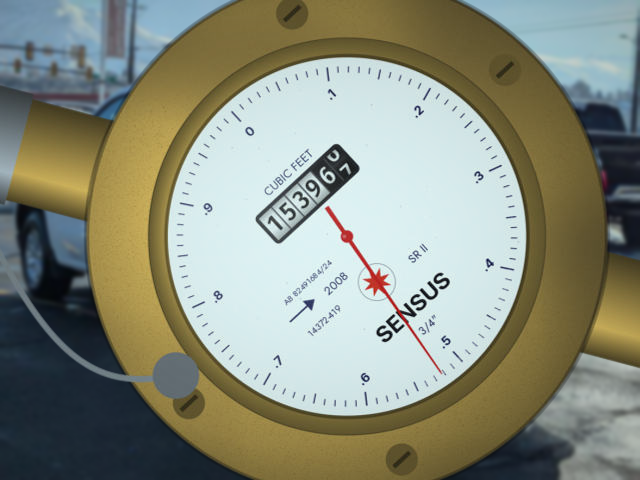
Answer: 153966.52 ft³
